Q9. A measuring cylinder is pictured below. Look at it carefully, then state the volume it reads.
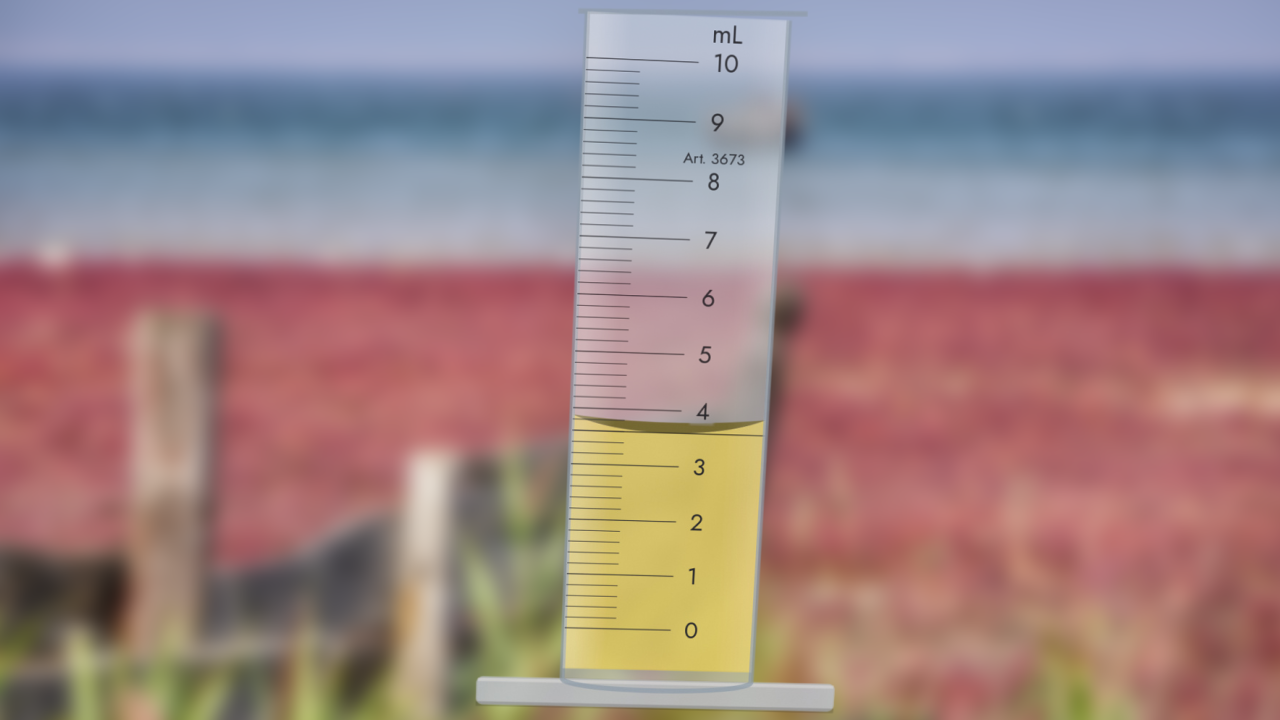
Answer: 3.6 mL
